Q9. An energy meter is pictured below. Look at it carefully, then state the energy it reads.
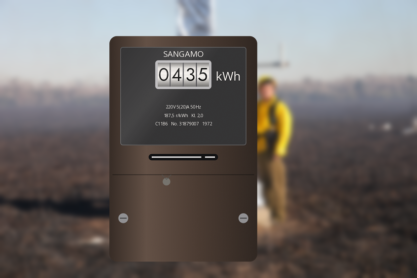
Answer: 435 kWh
